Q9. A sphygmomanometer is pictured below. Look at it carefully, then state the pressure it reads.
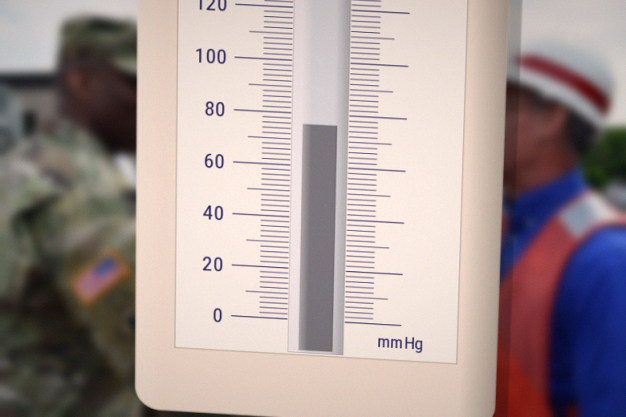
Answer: 76 mmHg
